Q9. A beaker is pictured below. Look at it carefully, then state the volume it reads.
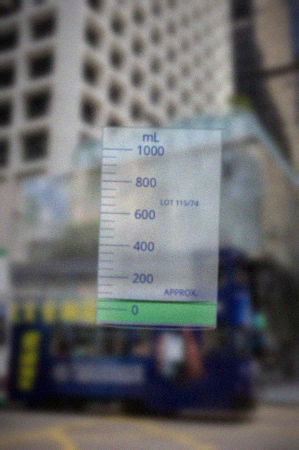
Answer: 50 mL
